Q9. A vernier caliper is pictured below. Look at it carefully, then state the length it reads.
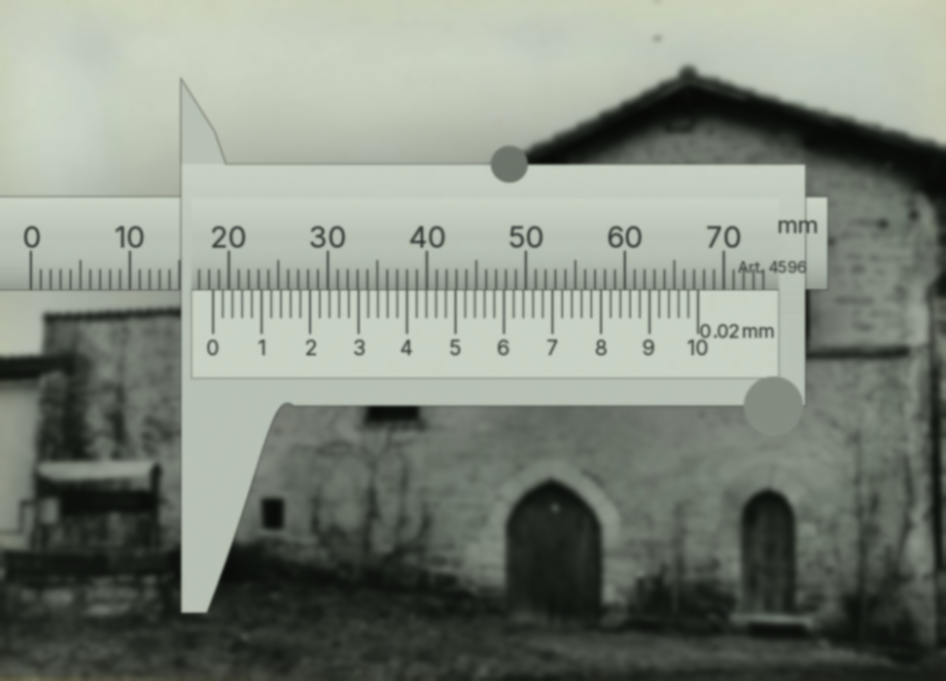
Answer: 18.4 mm
